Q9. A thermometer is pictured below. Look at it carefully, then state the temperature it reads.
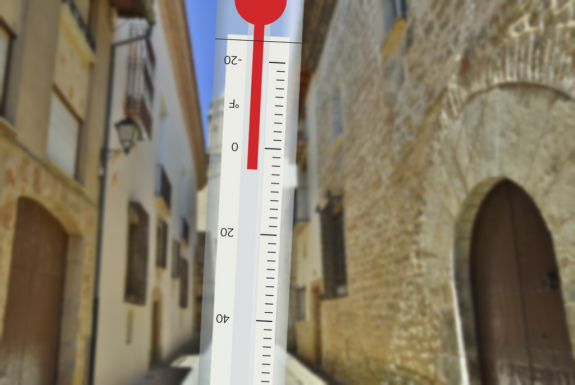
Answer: 5 °F
